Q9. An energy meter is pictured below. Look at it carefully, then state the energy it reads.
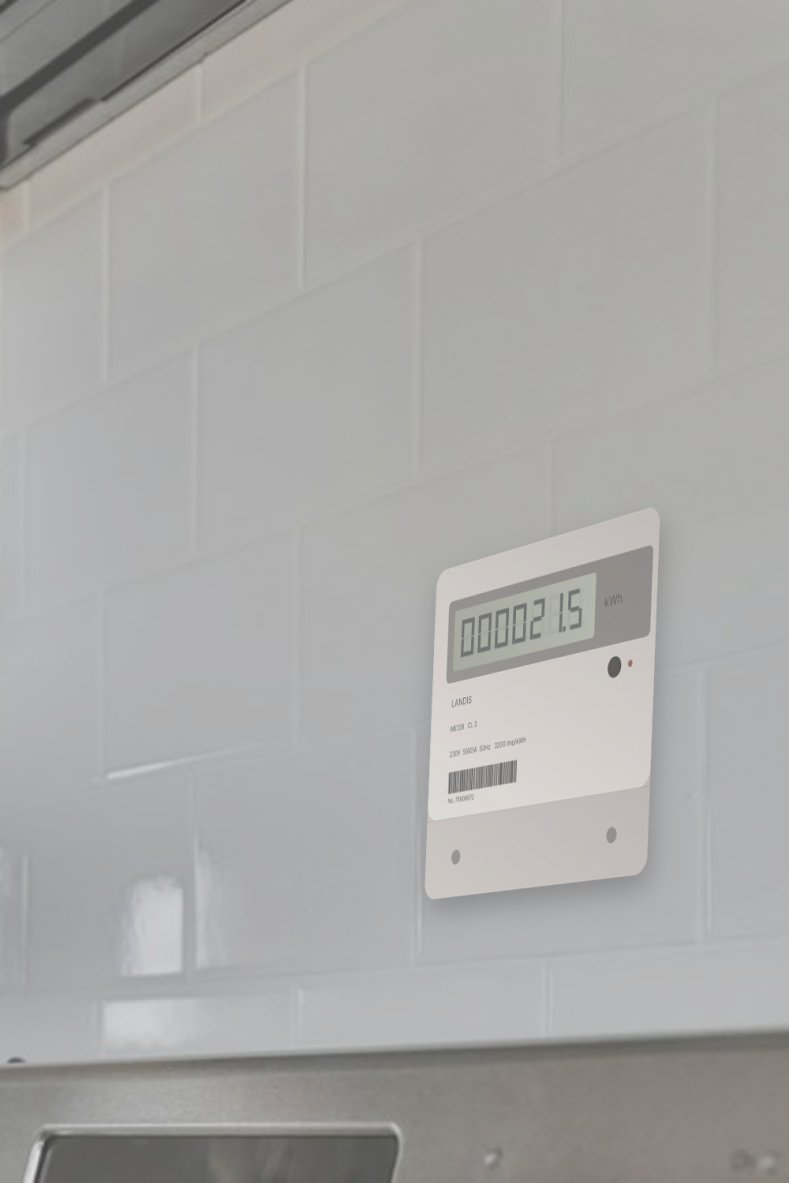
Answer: 21.5 kWh
